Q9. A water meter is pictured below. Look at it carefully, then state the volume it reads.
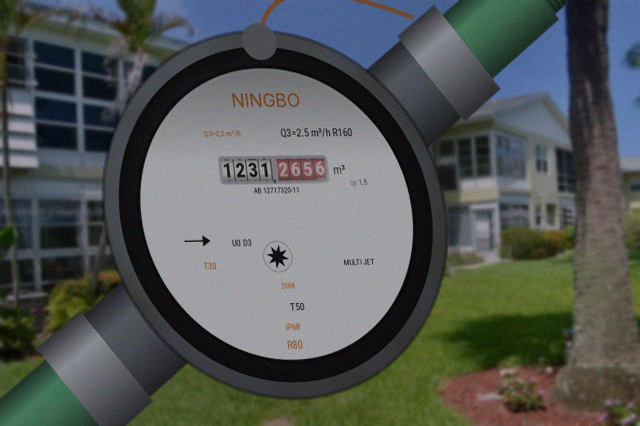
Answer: 1231.2656 m³
